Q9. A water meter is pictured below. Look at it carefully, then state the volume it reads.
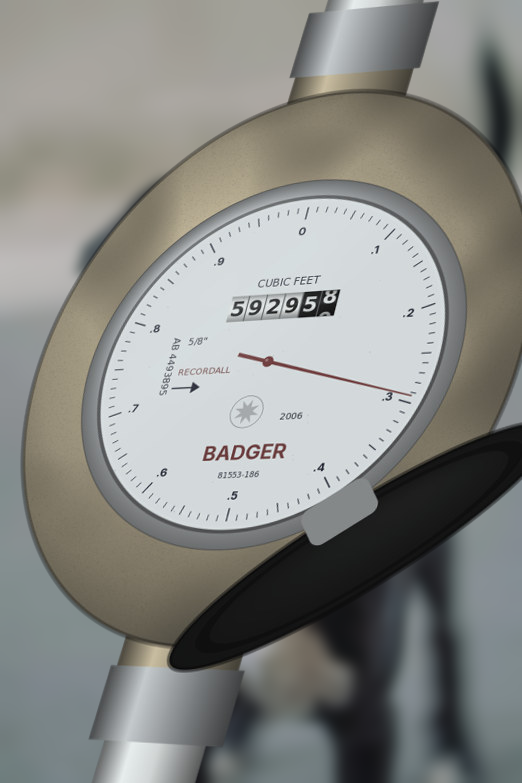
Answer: 592958.29 ft³
